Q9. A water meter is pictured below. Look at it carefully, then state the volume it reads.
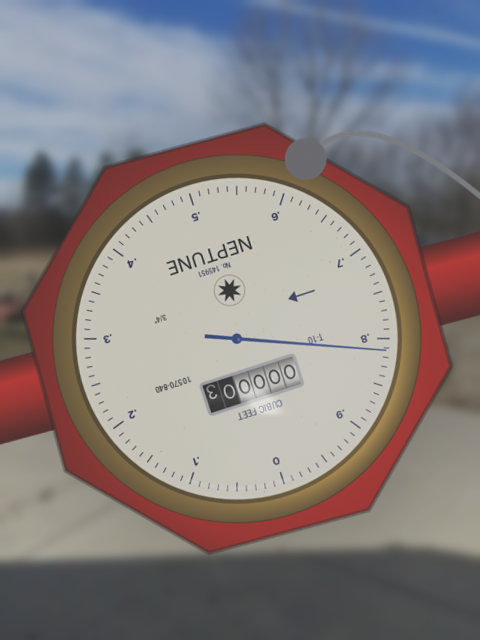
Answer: 2.81 ft³
